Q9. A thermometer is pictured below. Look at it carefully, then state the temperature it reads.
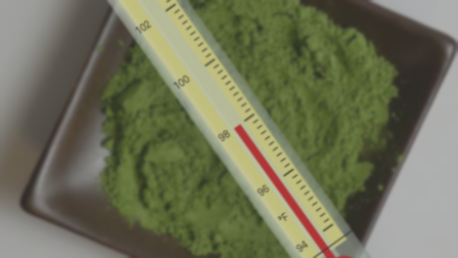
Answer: 98 °F
